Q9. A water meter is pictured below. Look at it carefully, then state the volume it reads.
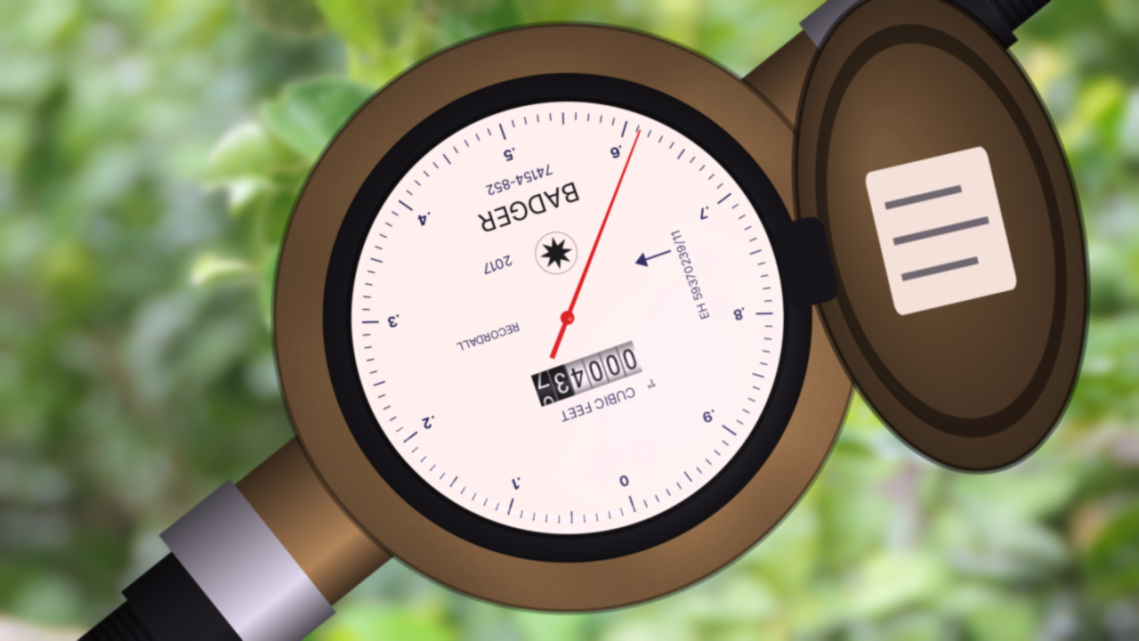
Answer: 436.61 ft³
